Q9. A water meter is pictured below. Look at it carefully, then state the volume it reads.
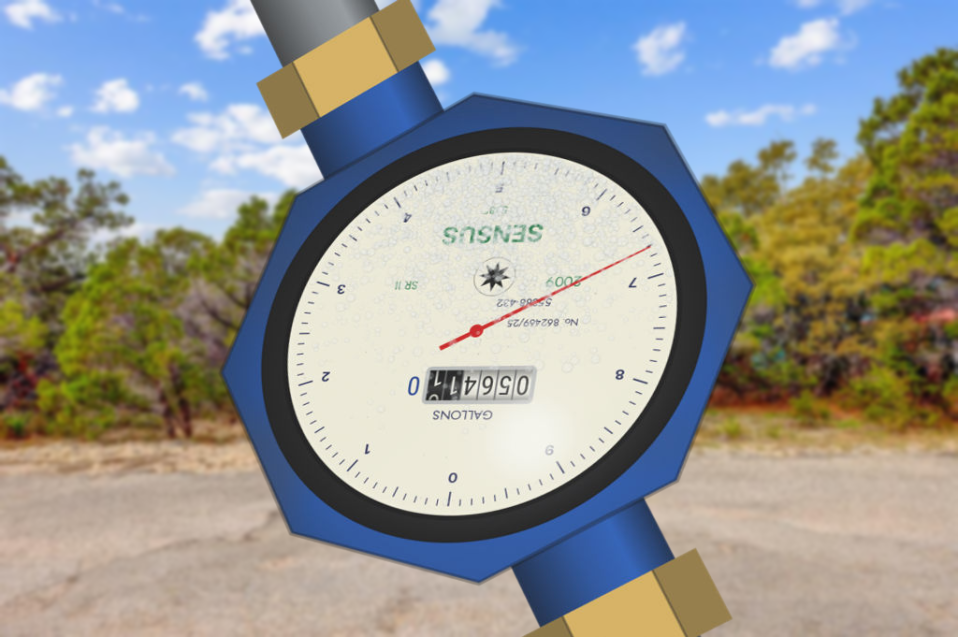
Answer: 564106.7 gal
